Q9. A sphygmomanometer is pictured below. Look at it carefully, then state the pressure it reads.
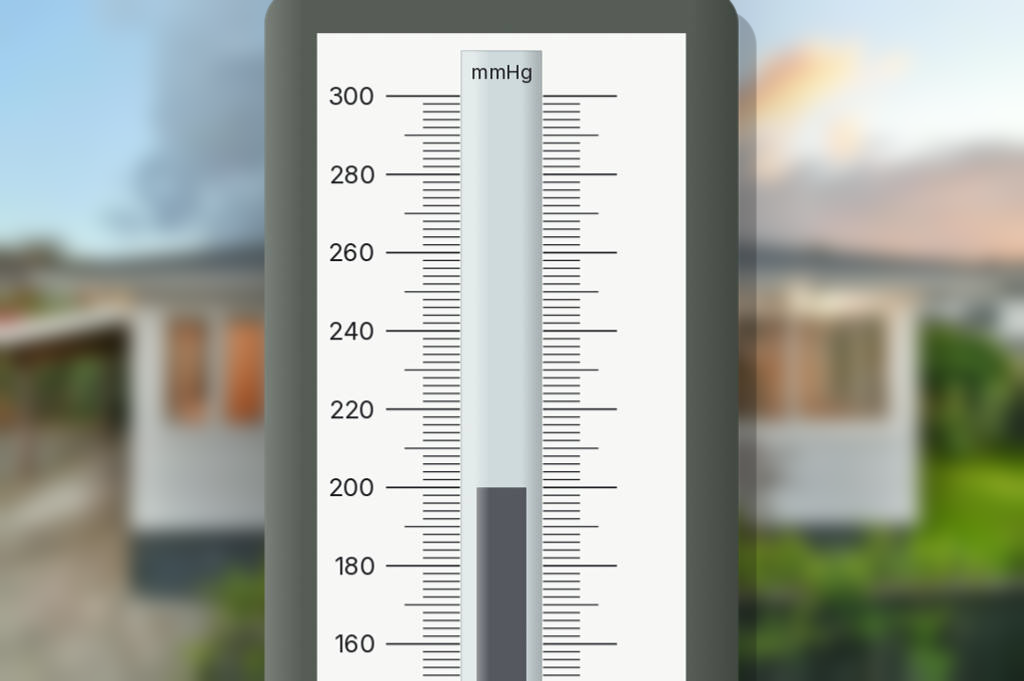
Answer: 200 mmHg
